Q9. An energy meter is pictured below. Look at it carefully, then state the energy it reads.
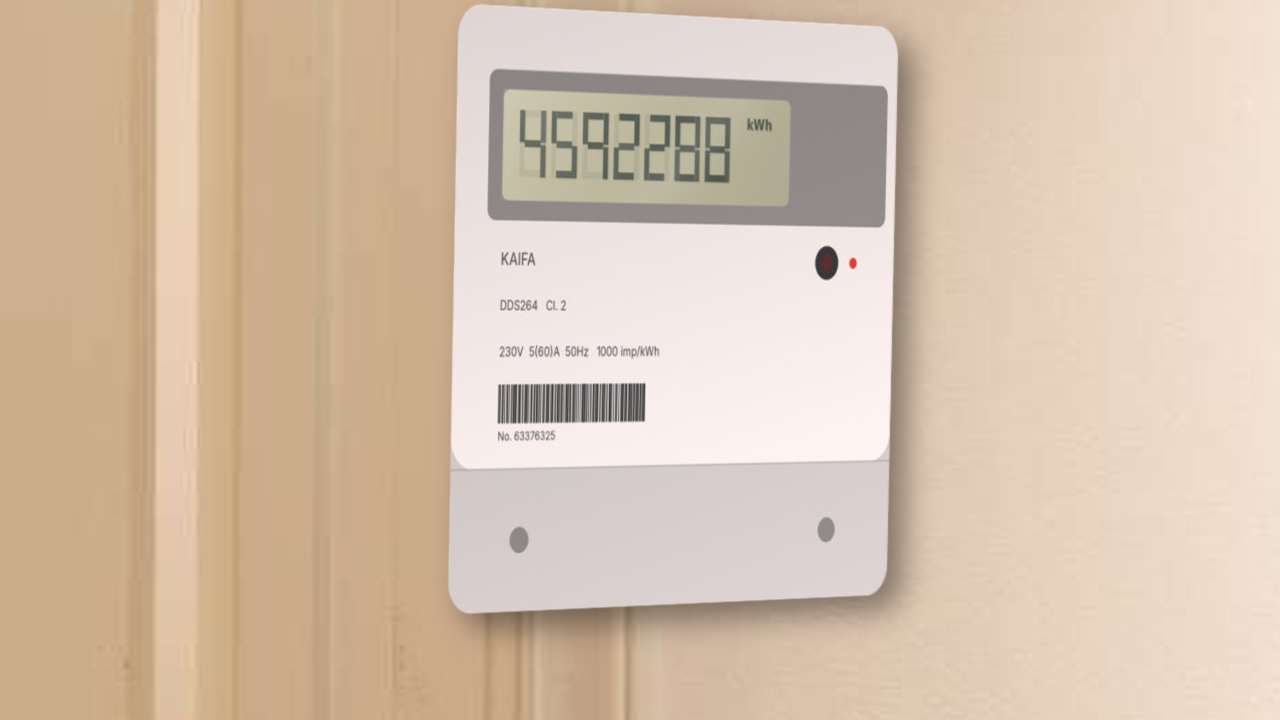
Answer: 4592288 kWh
